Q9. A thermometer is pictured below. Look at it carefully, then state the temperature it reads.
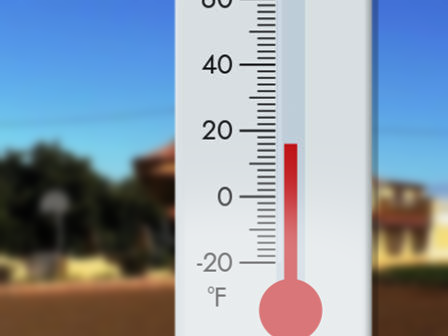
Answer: 16 °F
